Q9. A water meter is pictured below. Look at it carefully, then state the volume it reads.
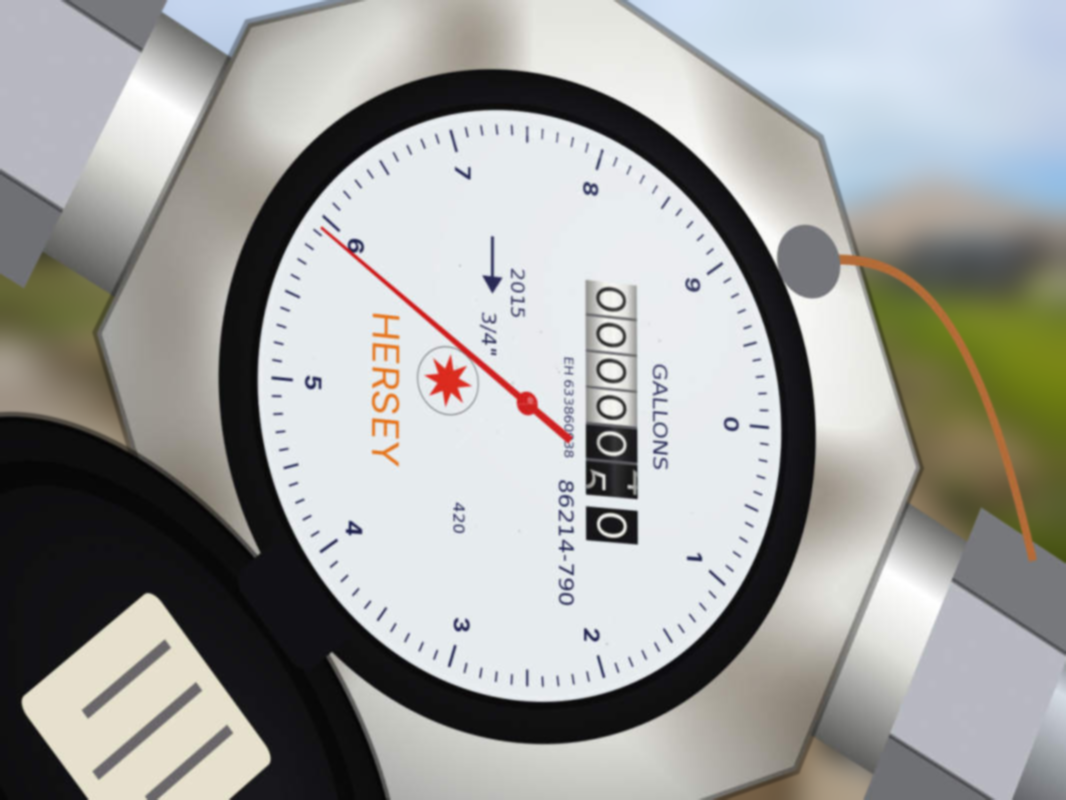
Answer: 45.9 gal
